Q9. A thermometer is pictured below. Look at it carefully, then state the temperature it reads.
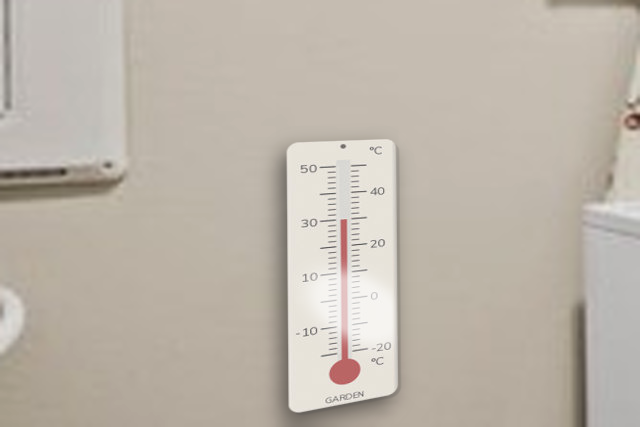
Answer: 30 °C
